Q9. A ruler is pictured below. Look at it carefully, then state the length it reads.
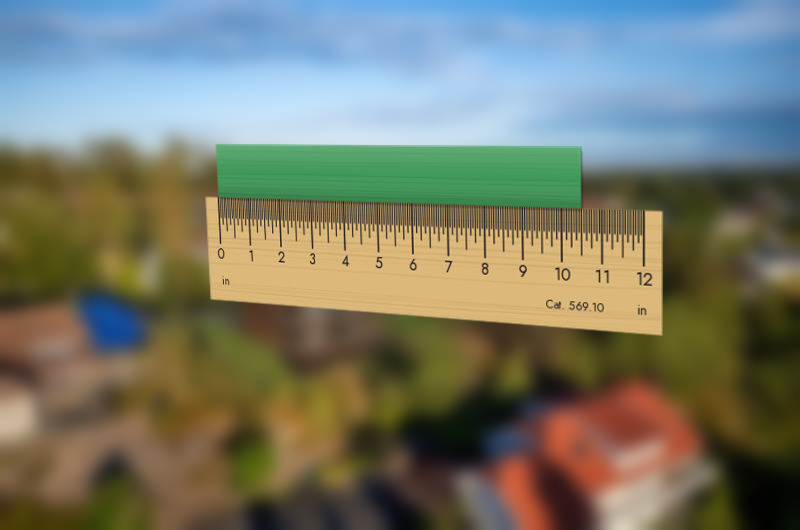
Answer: 10.5 in
